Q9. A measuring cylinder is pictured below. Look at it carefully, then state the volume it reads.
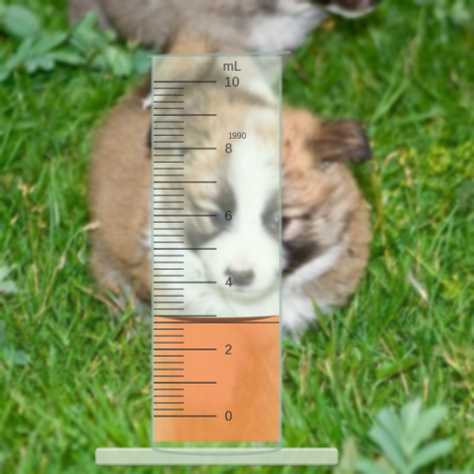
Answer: 2.8 mL
